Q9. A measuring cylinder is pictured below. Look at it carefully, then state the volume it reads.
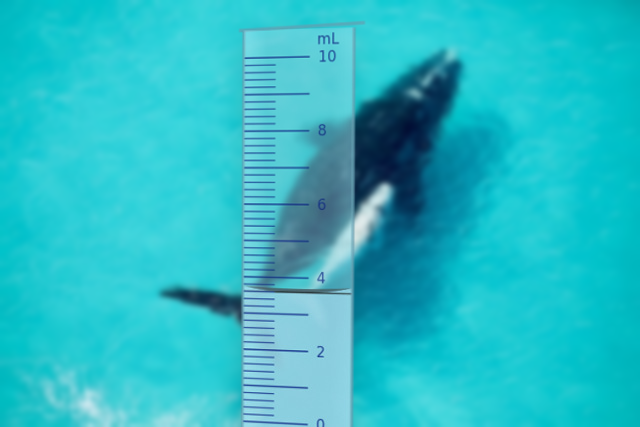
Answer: 3.6 mL
